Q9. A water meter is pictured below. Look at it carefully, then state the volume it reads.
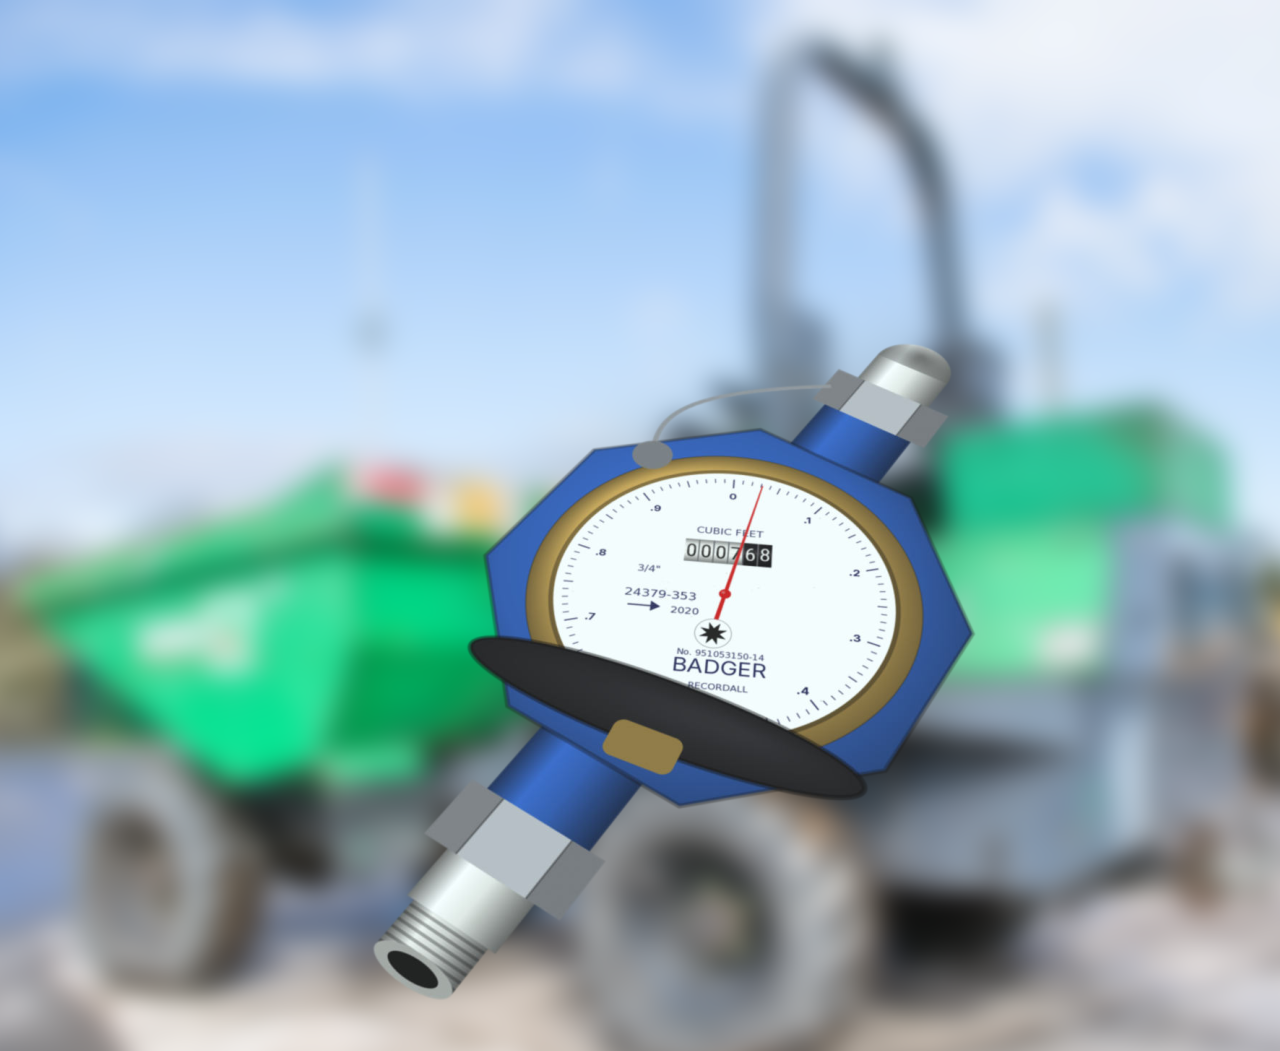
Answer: 768.03 ft³
